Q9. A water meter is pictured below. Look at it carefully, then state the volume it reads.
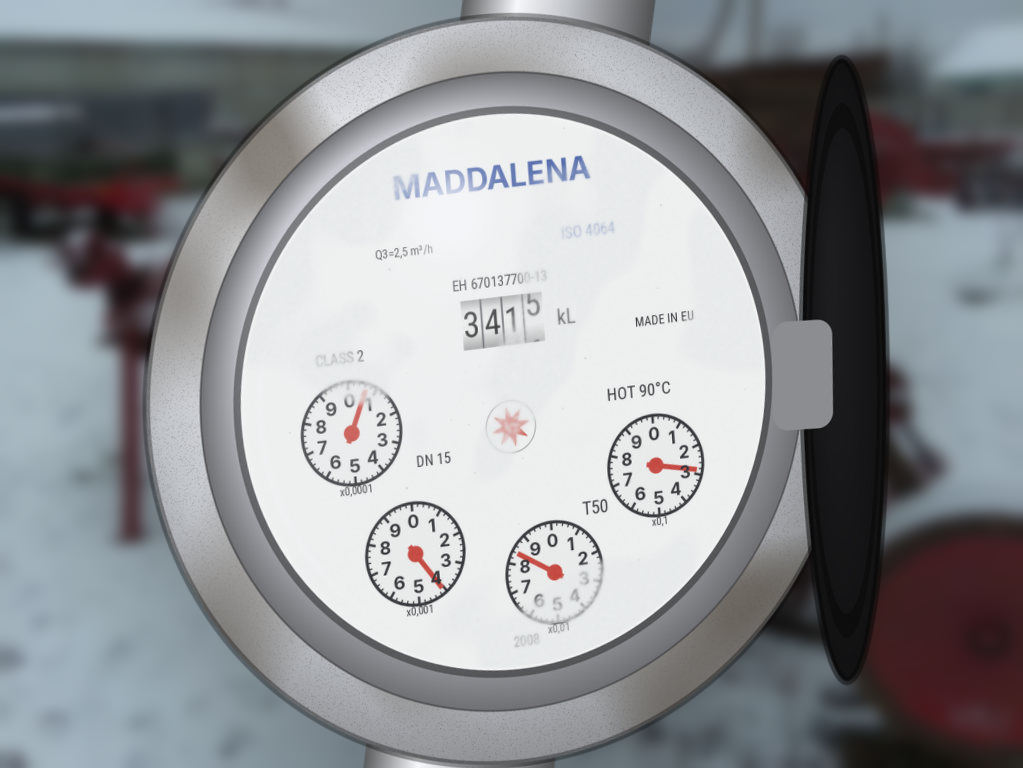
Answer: 3415.2840 kL
